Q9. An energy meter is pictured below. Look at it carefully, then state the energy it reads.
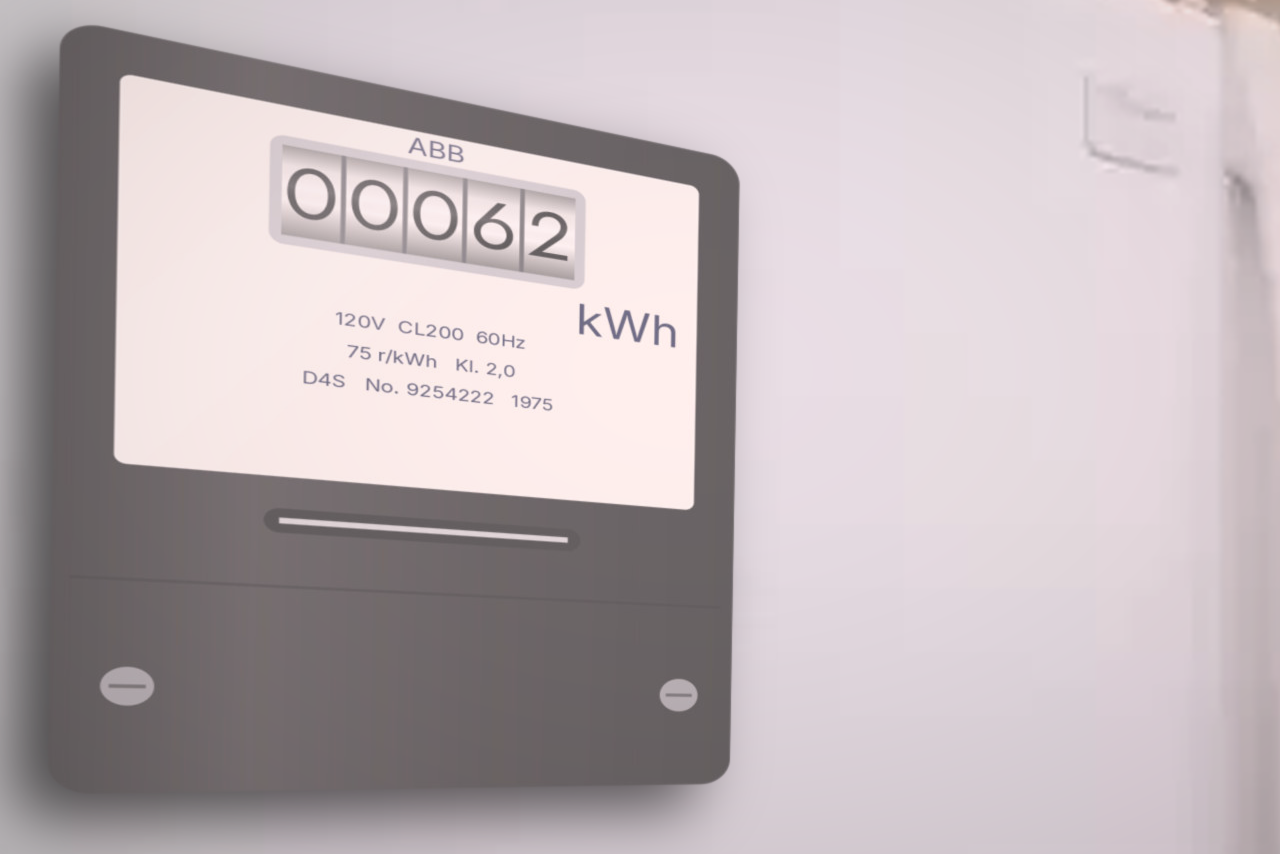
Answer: 62 kWh
